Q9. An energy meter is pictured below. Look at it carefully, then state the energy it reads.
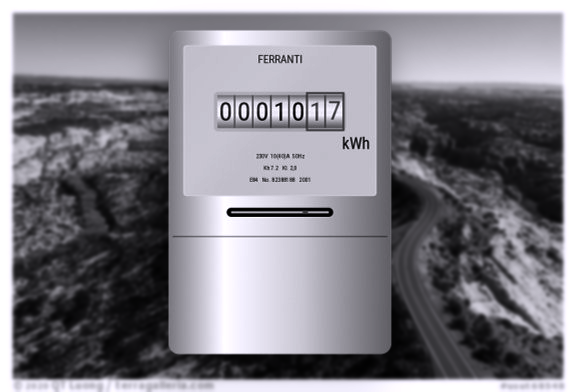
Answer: 10.17 kWh
